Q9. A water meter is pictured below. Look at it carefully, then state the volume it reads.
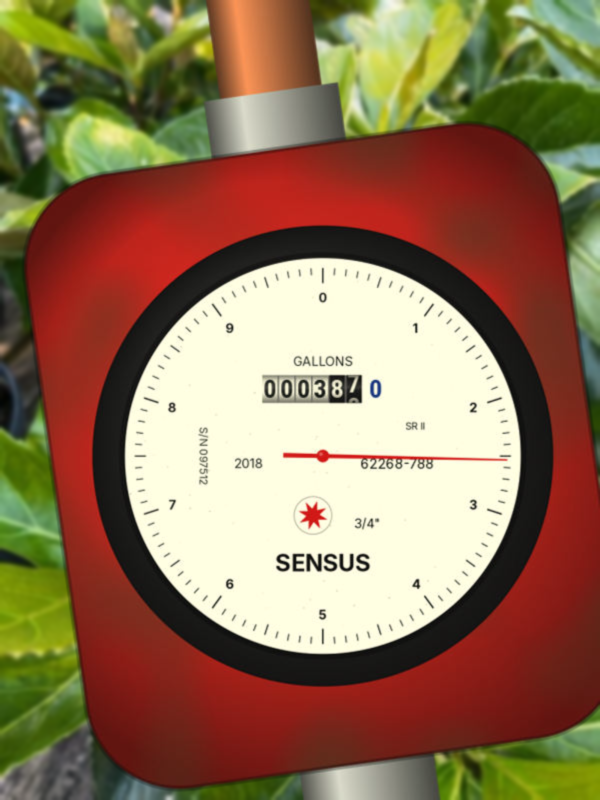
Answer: 3872.5 gal
